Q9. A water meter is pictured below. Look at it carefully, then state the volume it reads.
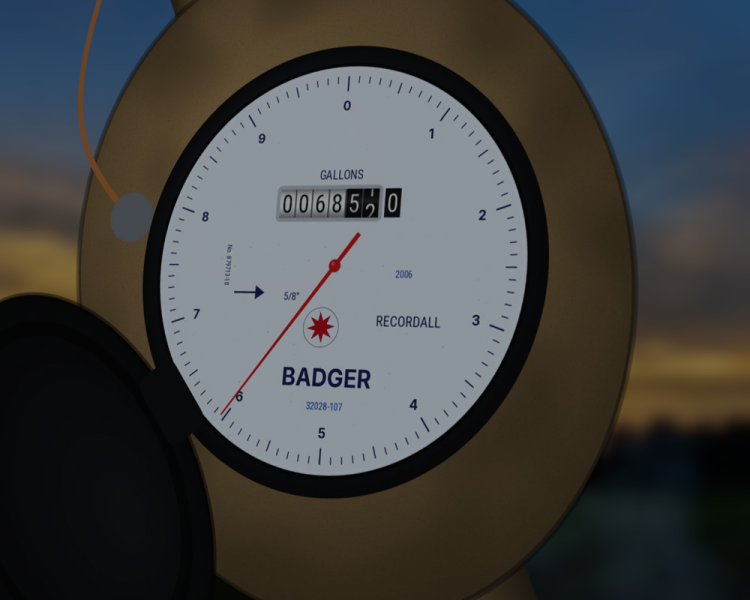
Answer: 68516.0 gal
